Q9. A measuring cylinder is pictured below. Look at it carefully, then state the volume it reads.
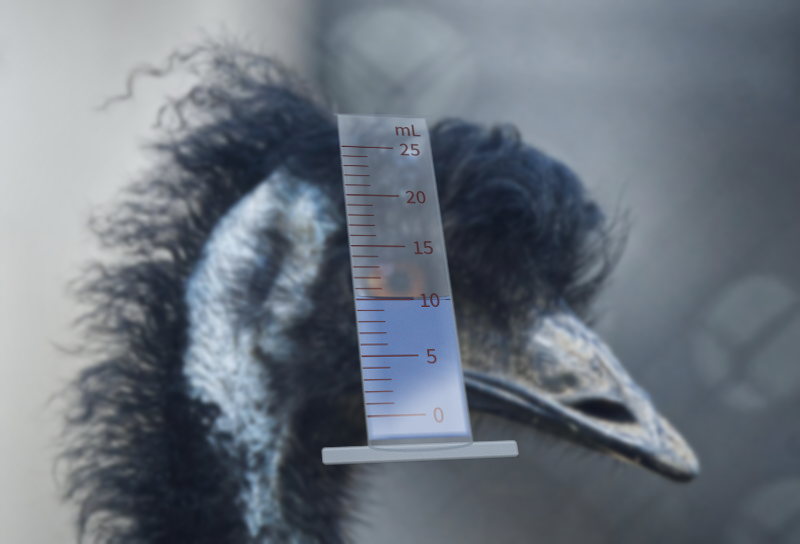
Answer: 10 mL
